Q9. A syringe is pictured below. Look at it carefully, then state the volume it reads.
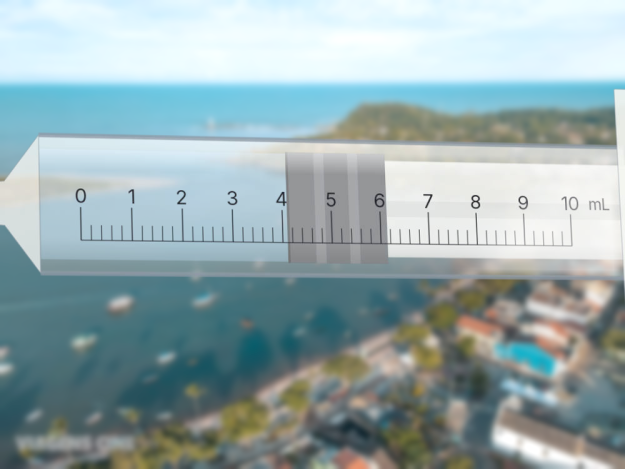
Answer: 4.1 mL
